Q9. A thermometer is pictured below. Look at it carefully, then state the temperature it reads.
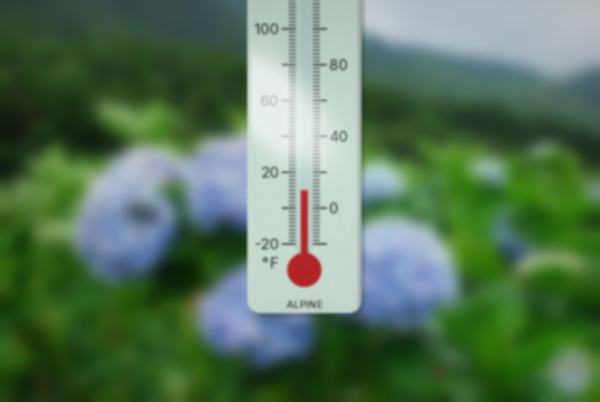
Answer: 10 °F
